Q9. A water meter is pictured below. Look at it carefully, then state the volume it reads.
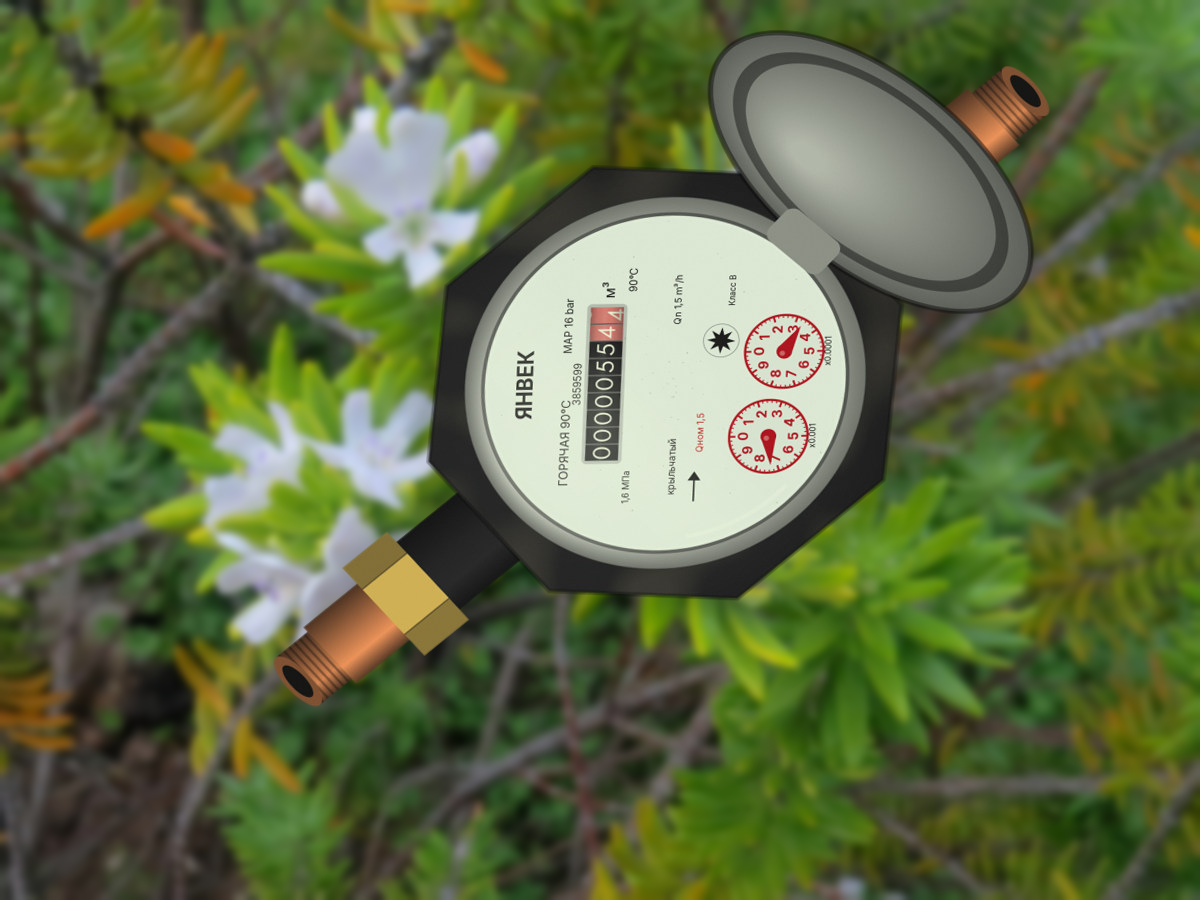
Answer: 55.4373 m³
